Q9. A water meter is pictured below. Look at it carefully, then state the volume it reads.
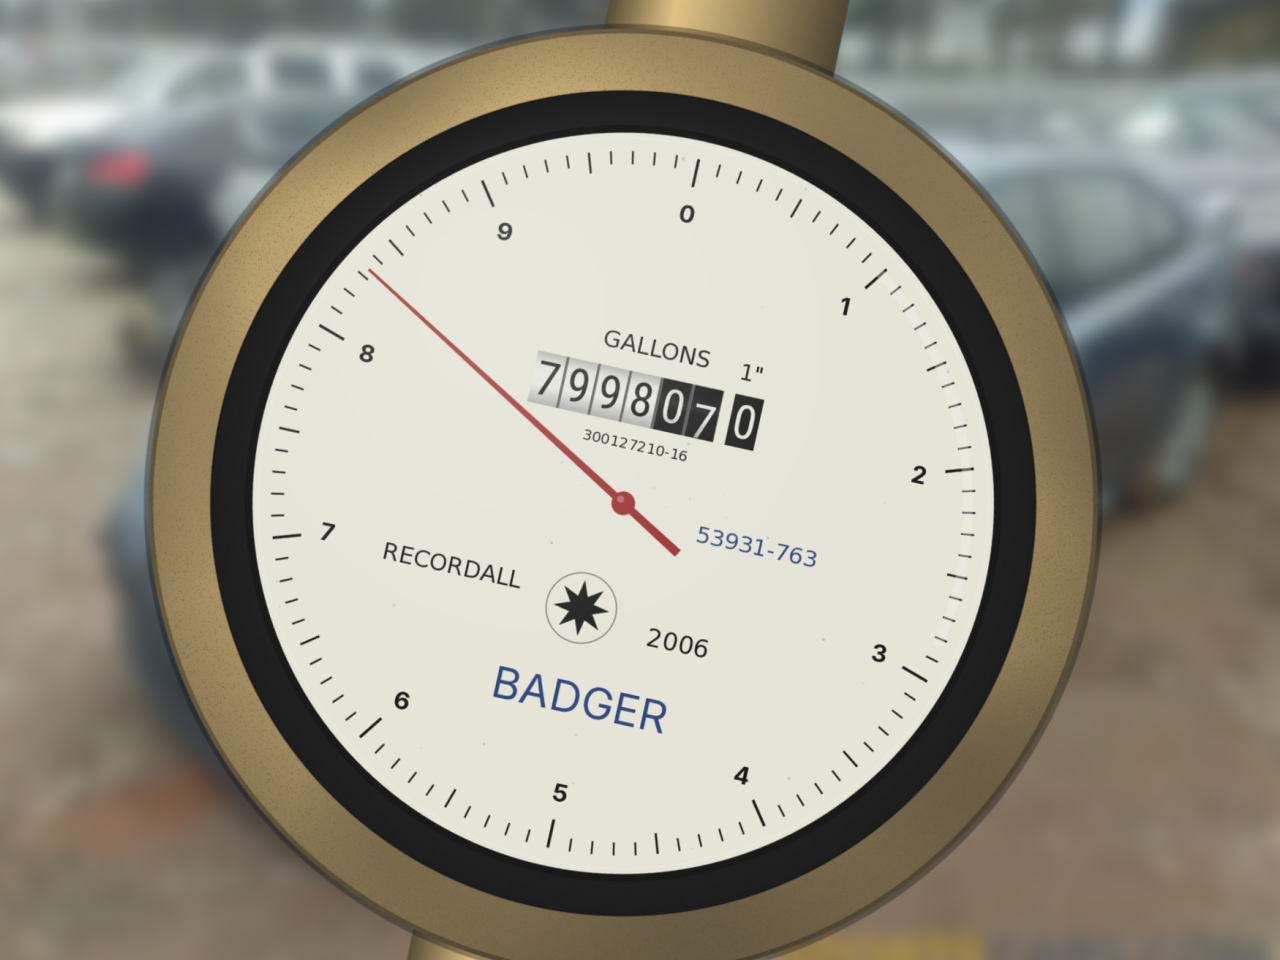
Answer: 7998068.3 gal
